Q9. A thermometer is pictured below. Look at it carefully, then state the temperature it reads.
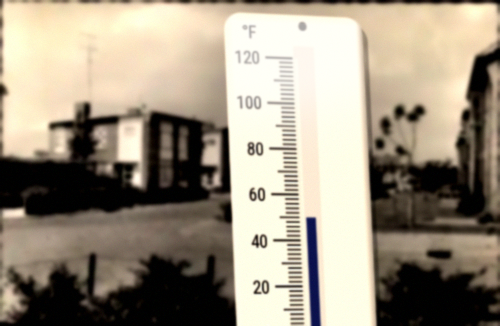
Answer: 50 °F
